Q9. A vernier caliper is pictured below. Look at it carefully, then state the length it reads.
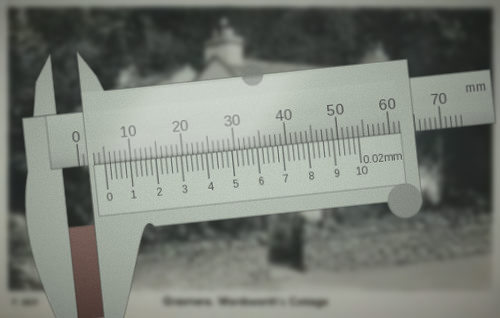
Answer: 5.0 mm
